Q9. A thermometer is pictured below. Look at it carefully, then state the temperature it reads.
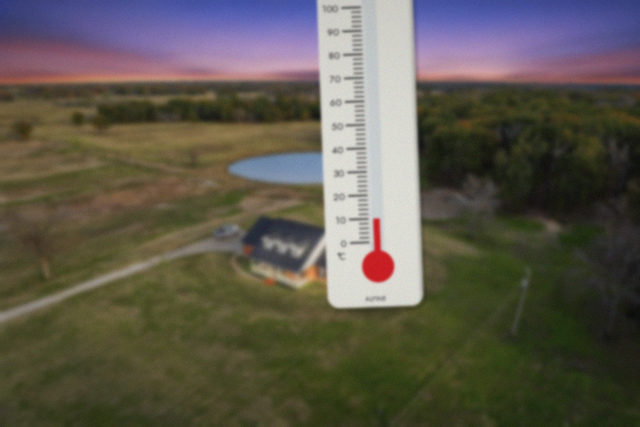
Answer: 10 °C
